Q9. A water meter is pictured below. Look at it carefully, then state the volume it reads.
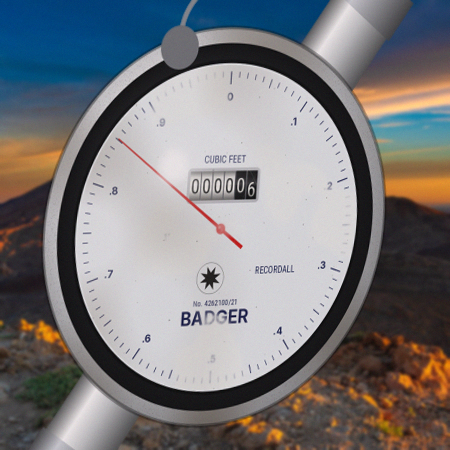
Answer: 5.85 ft³
